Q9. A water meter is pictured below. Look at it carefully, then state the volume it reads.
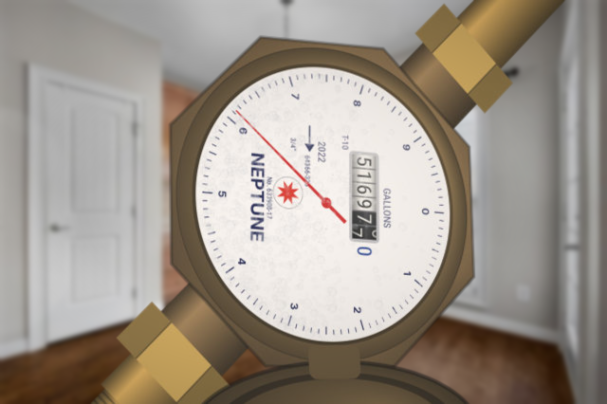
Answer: 5169766.1 gal
